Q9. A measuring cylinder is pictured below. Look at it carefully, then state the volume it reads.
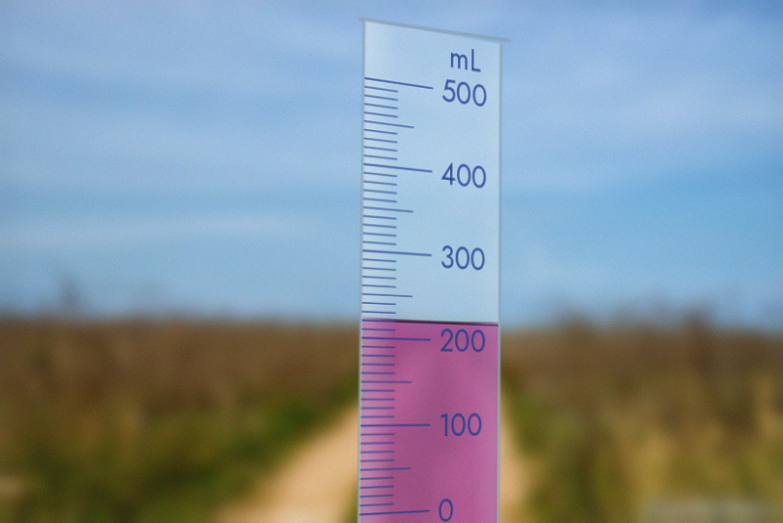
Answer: 220 mL
